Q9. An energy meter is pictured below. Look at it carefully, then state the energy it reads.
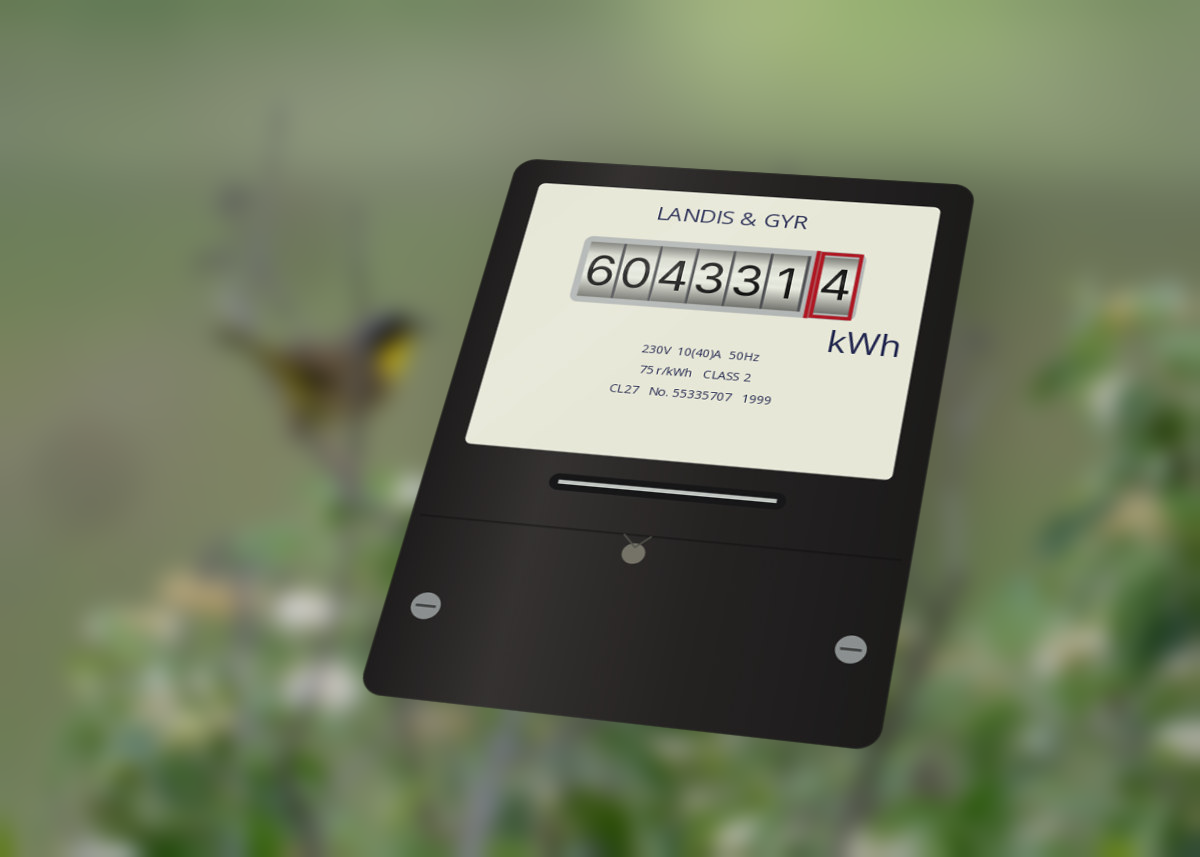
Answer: 604331.4 kWh
